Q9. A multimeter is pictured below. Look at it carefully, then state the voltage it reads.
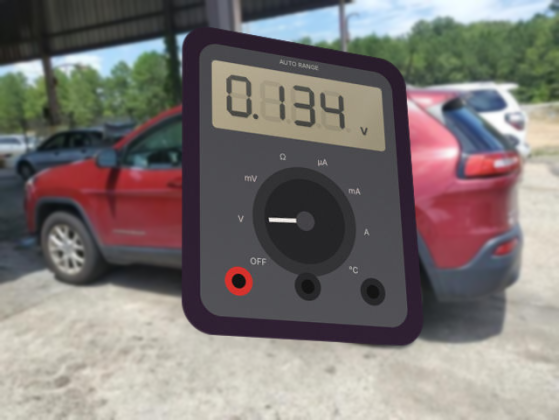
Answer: 0.134 V
